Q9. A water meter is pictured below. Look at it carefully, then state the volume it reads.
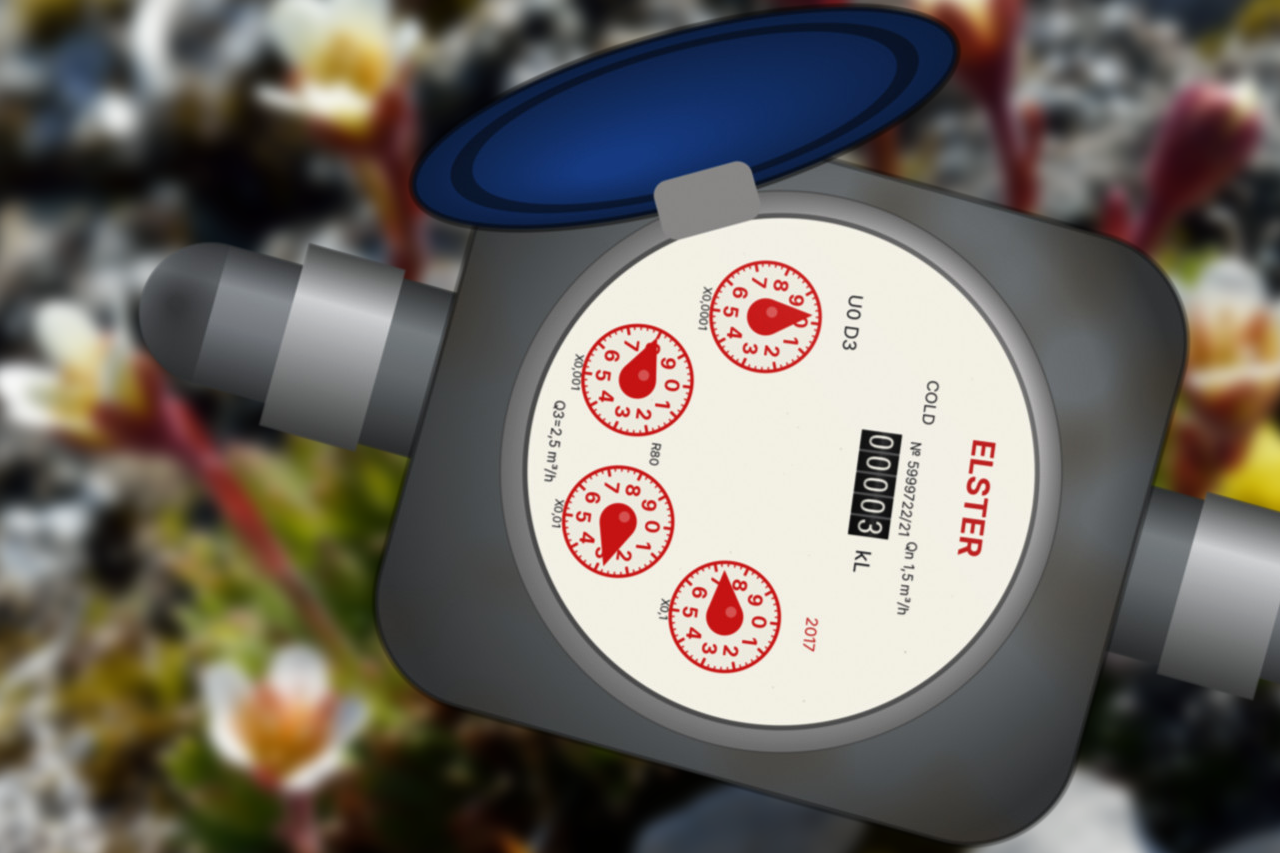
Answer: 3.7279 kL
